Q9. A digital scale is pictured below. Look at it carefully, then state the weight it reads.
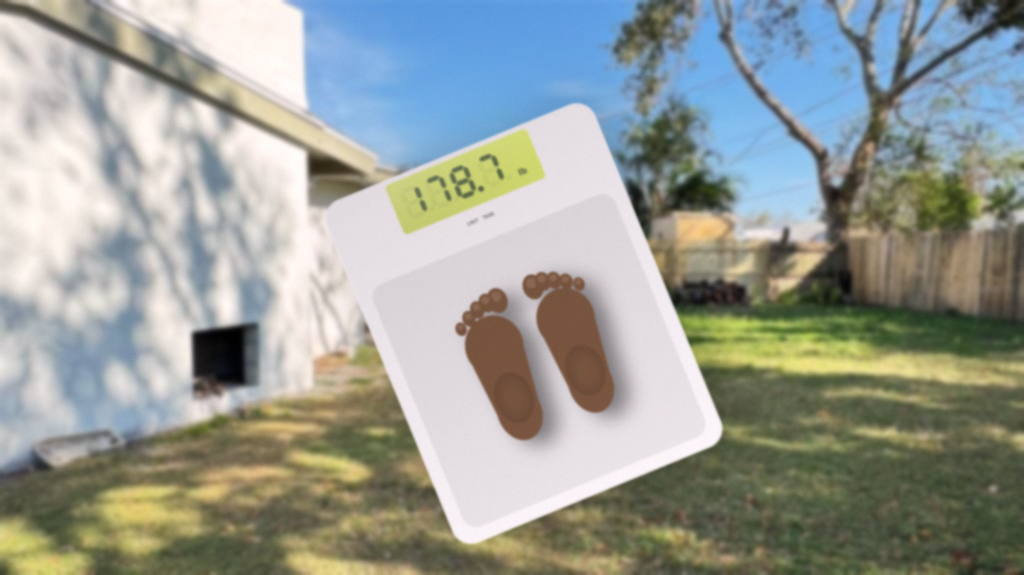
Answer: 178.7 lb
